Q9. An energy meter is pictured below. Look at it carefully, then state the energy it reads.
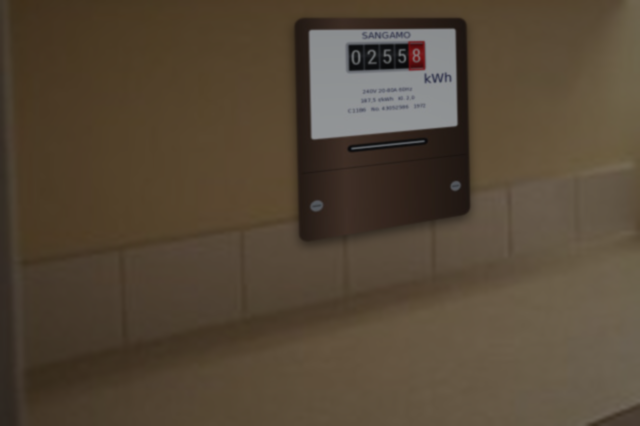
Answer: 255.8 kWh
